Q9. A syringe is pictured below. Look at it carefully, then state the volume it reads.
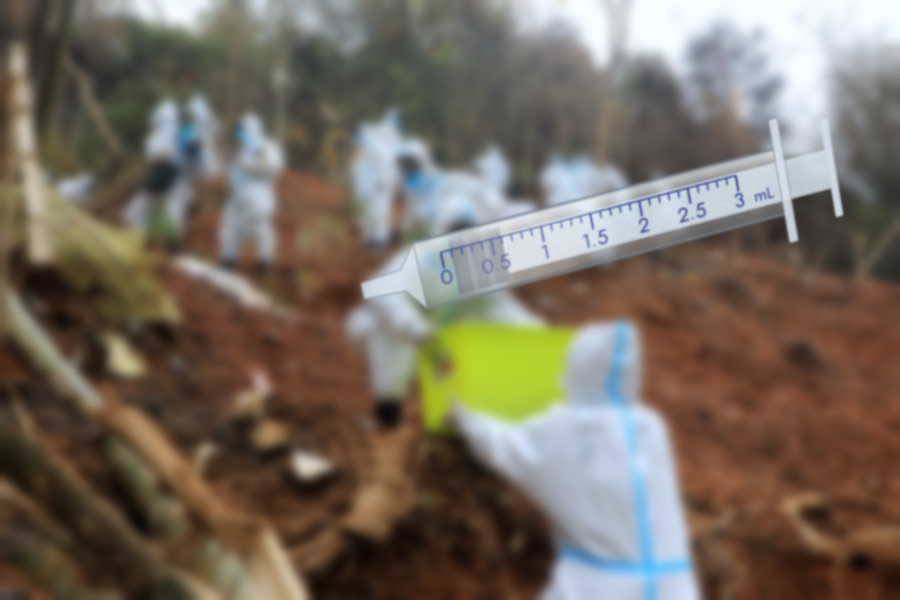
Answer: 0.1 mL
